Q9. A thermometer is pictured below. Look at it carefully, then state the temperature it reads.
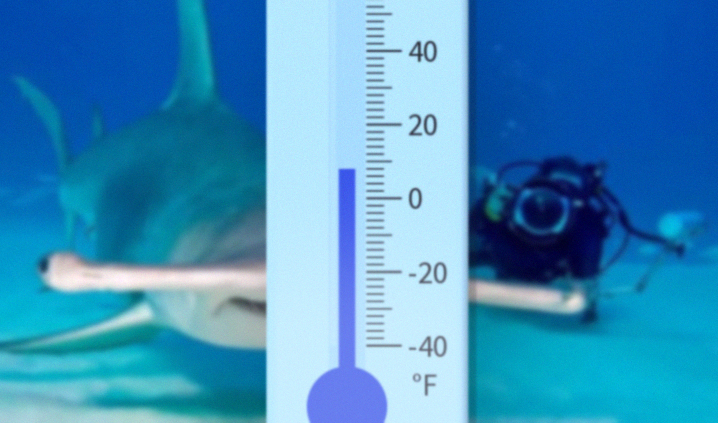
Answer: 8 °F
